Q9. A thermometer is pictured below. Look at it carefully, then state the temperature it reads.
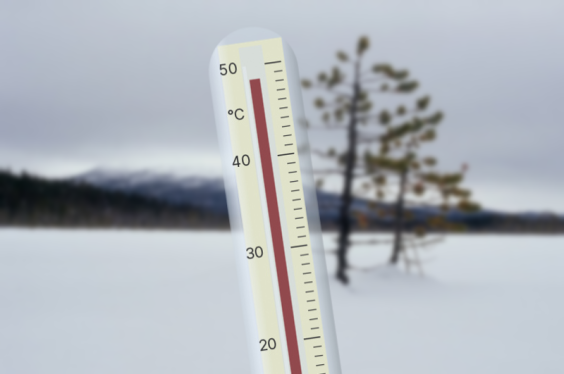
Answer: 48.5 °C
